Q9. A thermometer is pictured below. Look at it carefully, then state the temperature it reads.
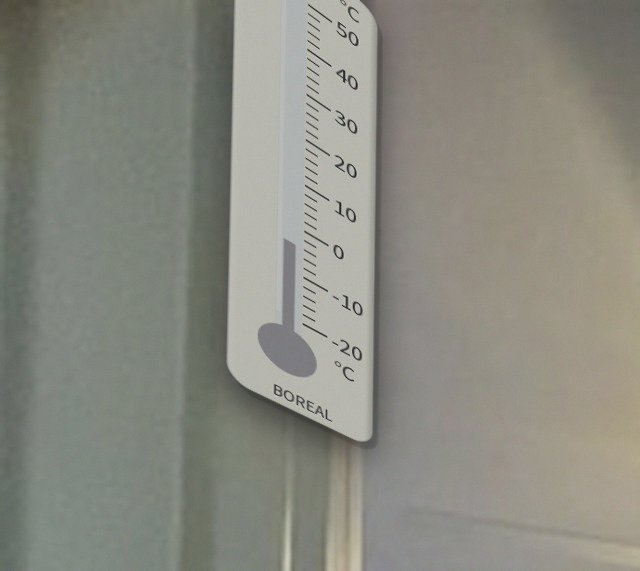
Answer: -4 °C
